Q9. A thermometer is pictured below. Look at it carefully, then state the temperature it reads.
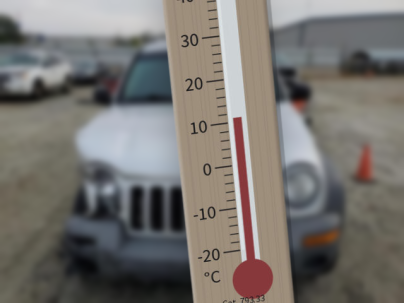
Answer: 11 °C
